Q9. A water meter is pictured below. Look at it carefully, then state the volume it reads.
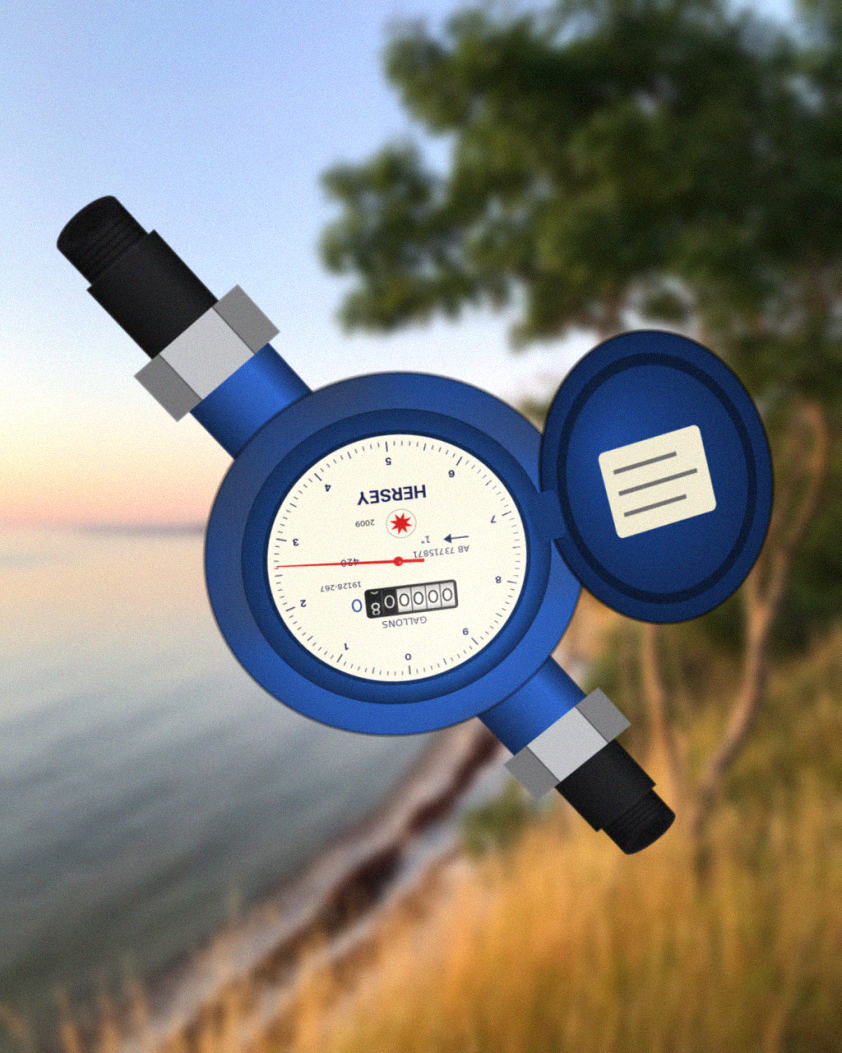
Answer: 82.6 gal
